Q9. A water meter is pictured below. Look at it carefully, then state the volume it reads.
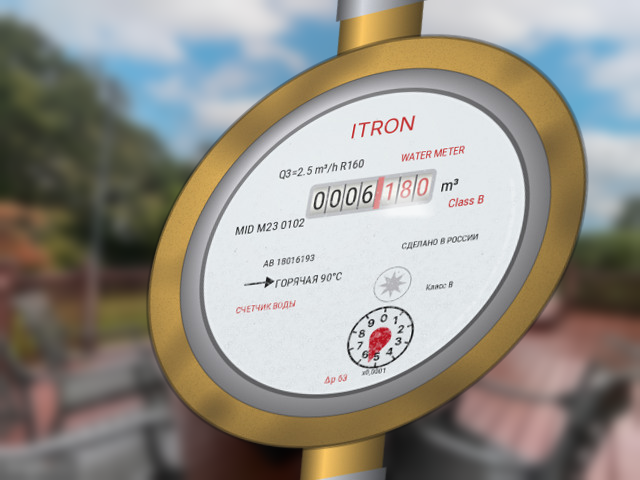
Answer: 6.1805 m³
